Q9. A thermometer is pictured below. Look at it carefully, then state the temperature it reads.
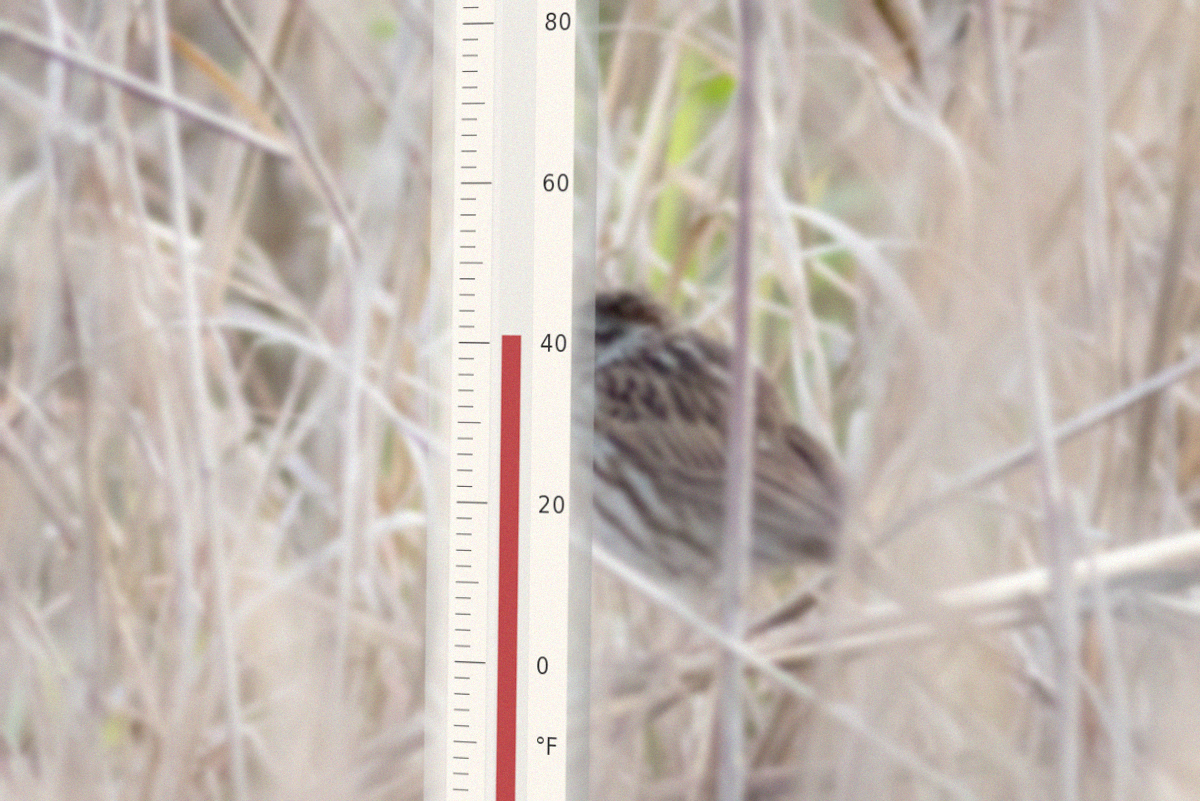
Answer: 41 °F
